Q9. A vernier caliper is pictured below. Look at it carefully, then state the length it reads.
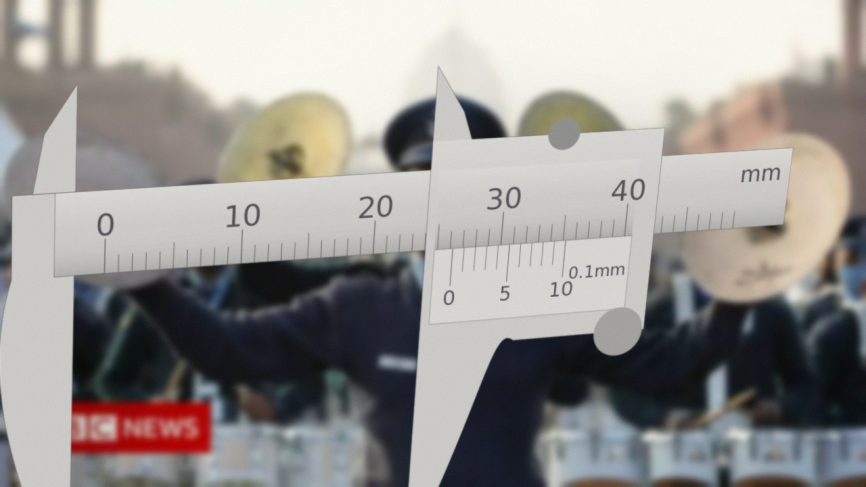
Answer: 26.2 mm
